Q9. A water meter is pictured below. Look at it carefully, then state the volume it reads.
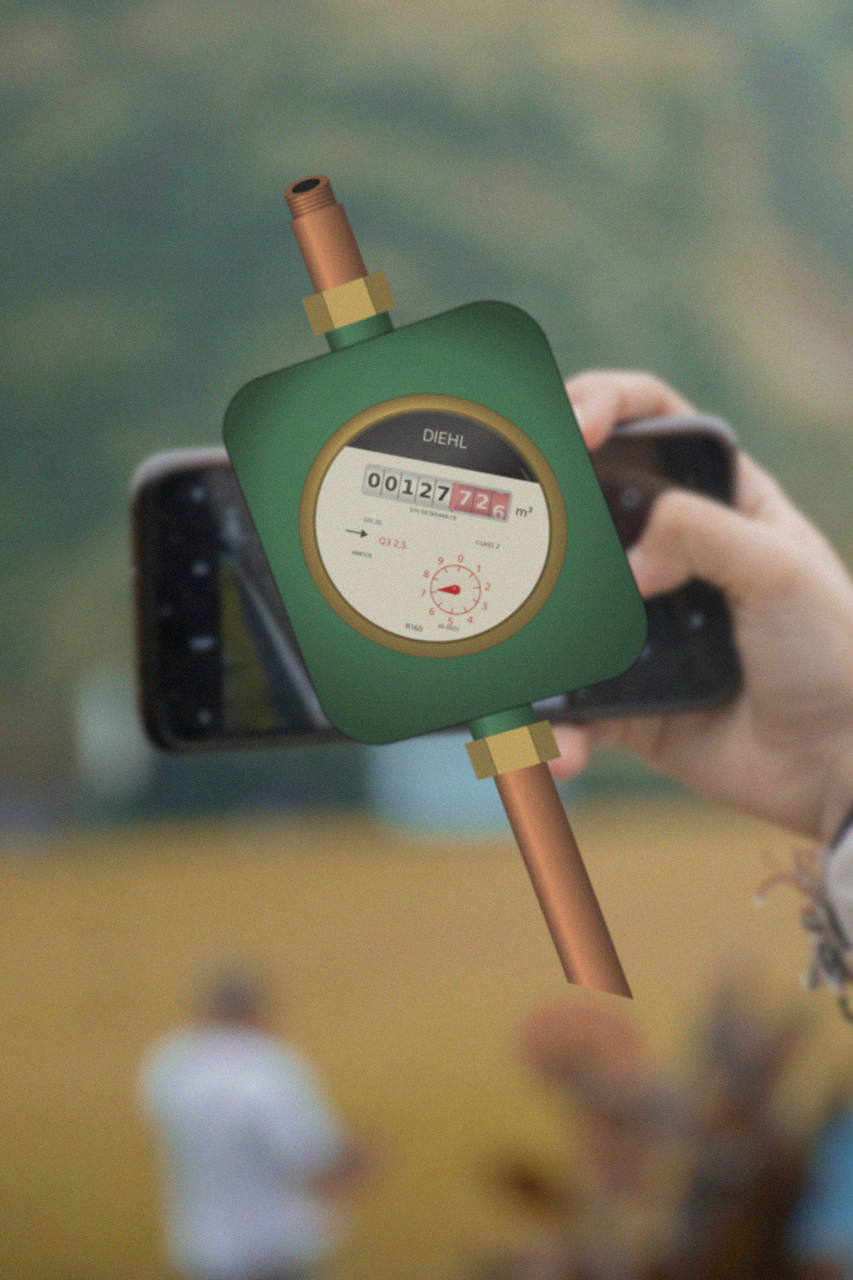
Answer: 127.7257 m³
